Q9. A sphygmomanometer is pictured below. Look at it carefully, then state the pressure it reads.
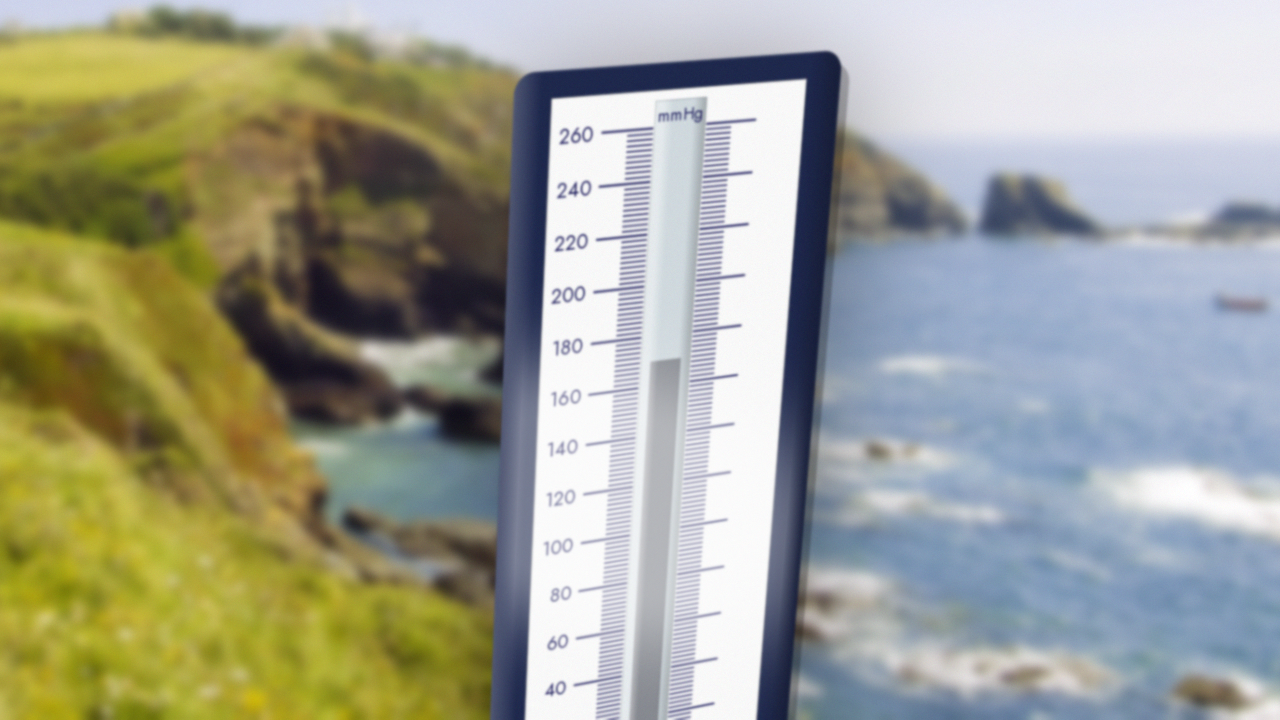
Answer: 170 mmHg
